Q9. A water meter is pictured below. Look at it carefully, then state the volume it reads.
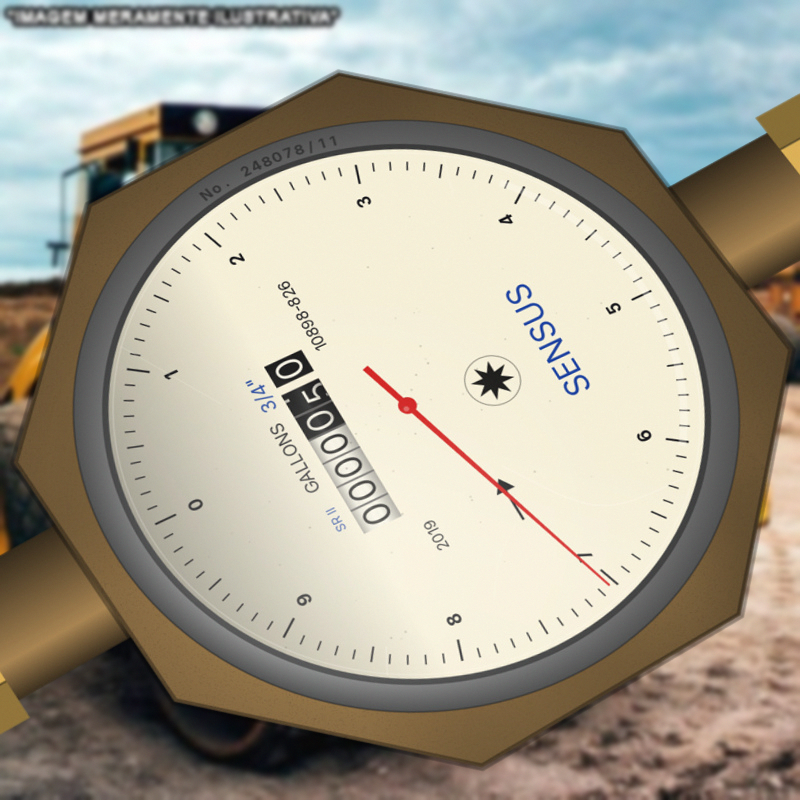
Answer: 47.0 gal
